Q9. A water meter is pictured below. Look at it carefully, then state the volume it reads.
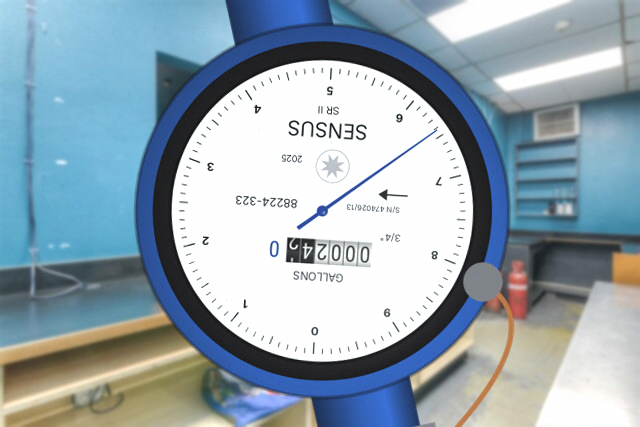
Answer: 2416.4 gal
